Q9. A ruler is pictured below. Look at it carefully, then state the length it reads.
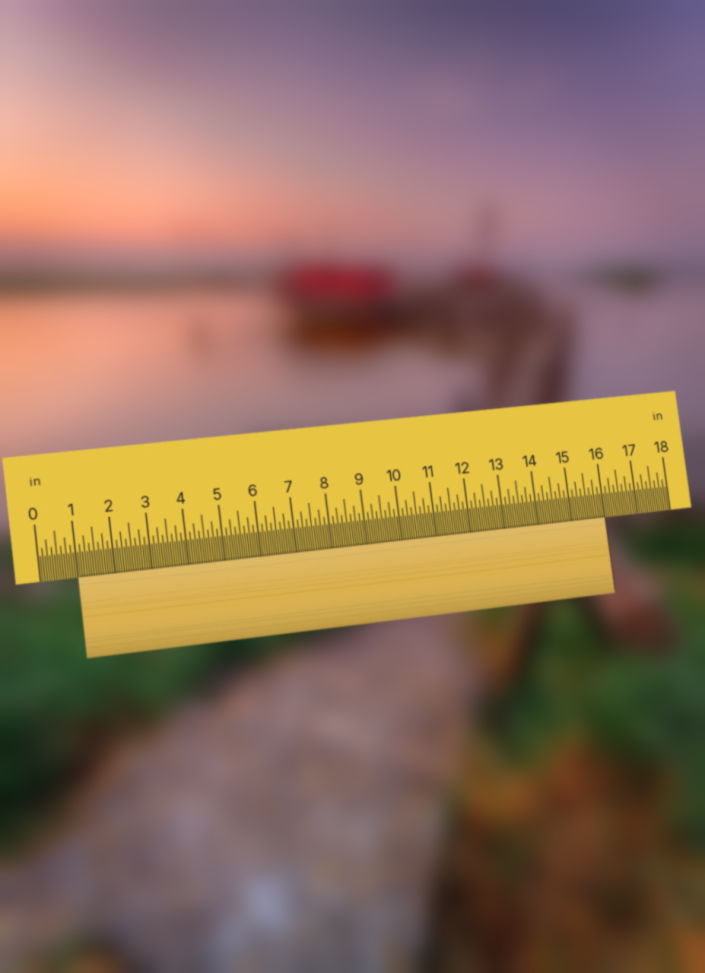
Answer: 15 in
